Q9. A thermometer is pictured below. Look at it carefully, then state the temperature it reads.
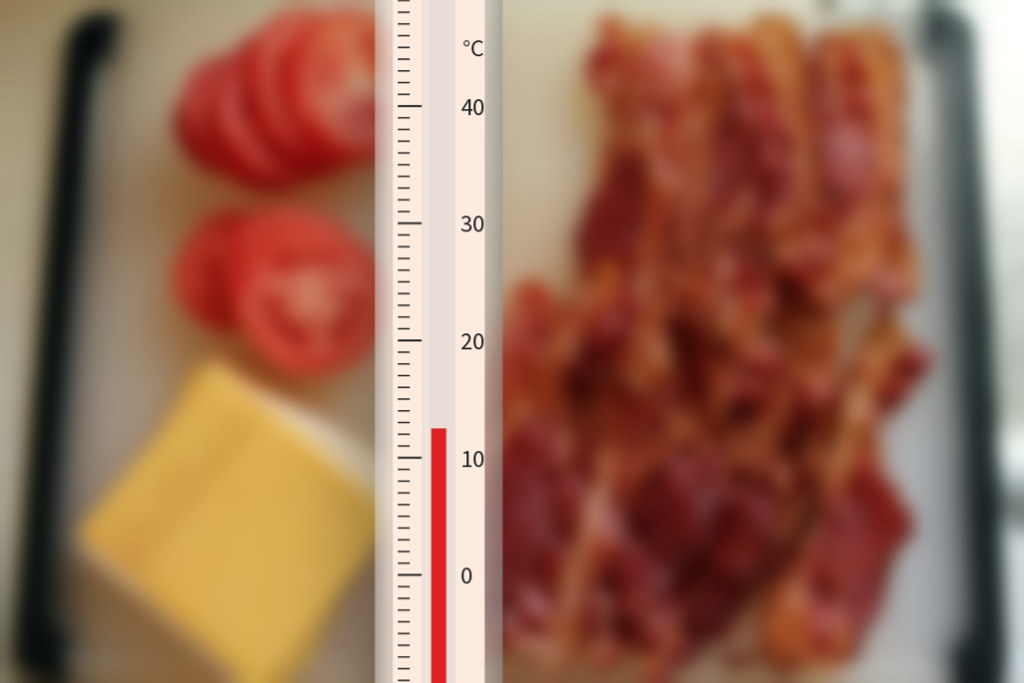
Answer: 12.5 °C
